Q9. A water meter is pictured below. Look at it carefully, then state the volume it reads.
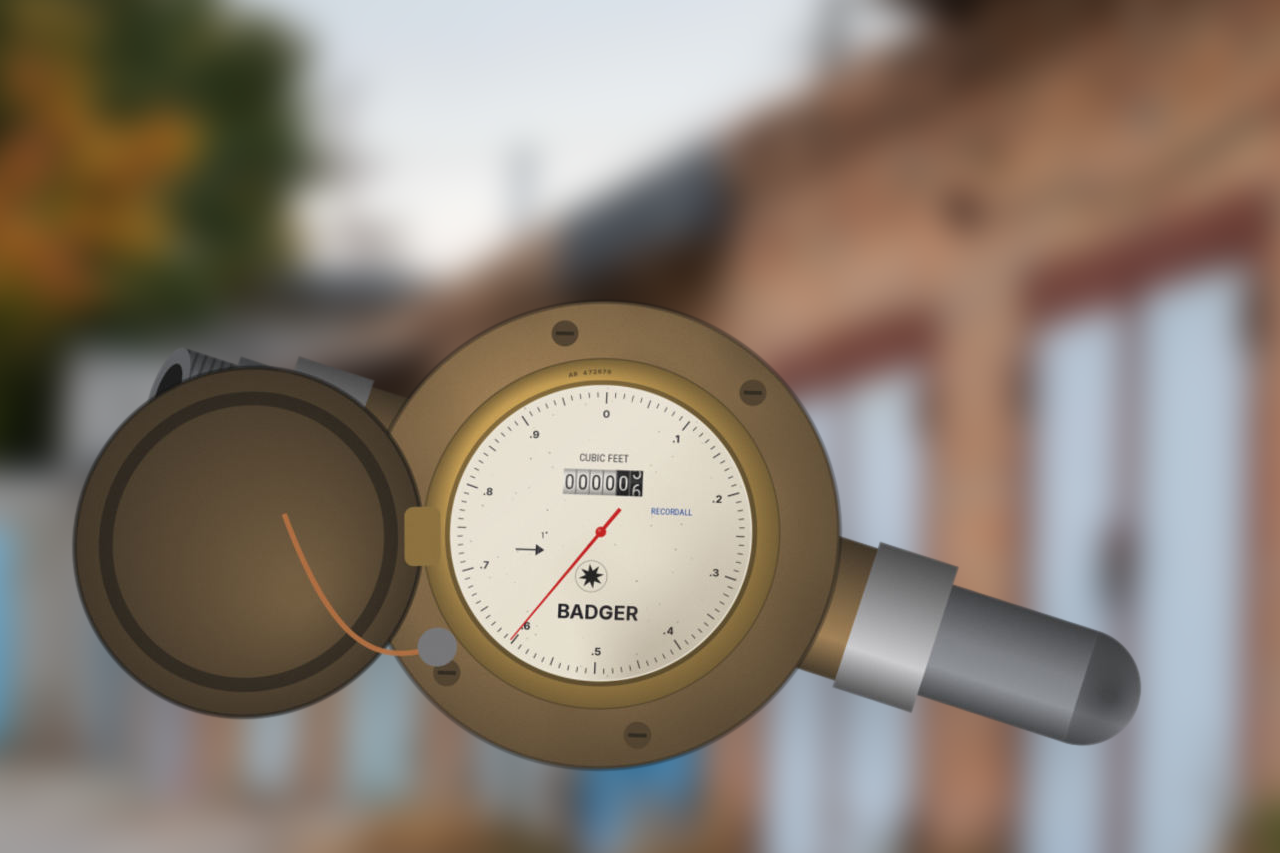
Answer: 5.60 ft³
